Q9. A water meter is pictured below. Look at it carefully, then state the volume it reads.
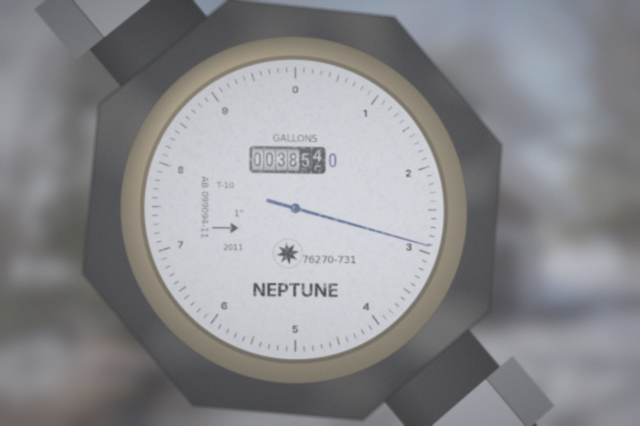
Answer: 38542.9 gal
